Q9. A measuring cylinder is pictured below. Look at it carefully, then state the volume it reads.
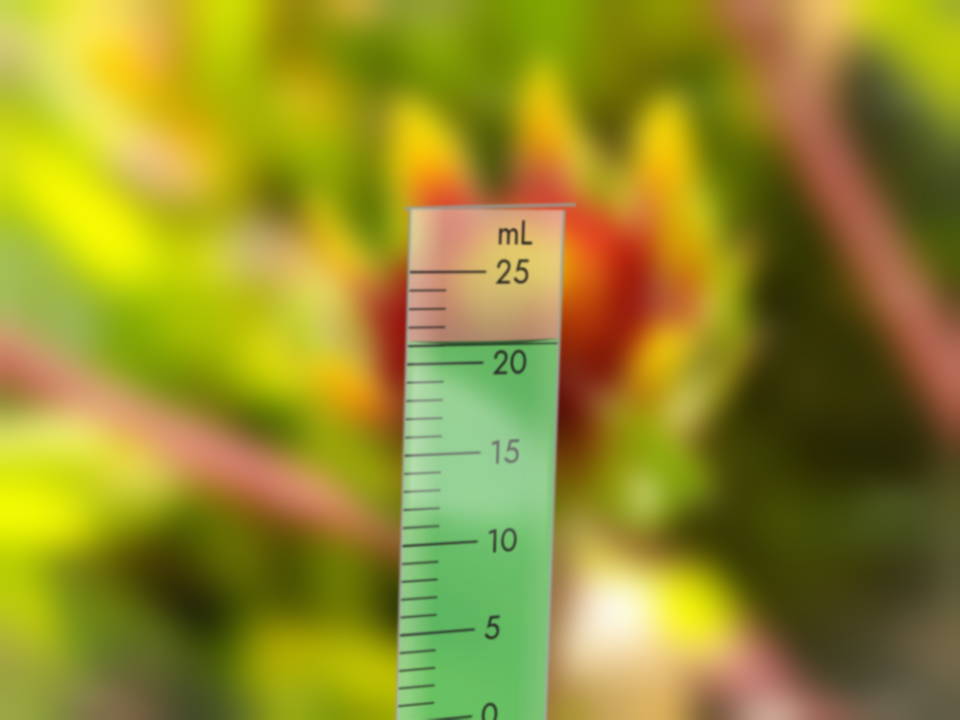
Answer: 21 mL
